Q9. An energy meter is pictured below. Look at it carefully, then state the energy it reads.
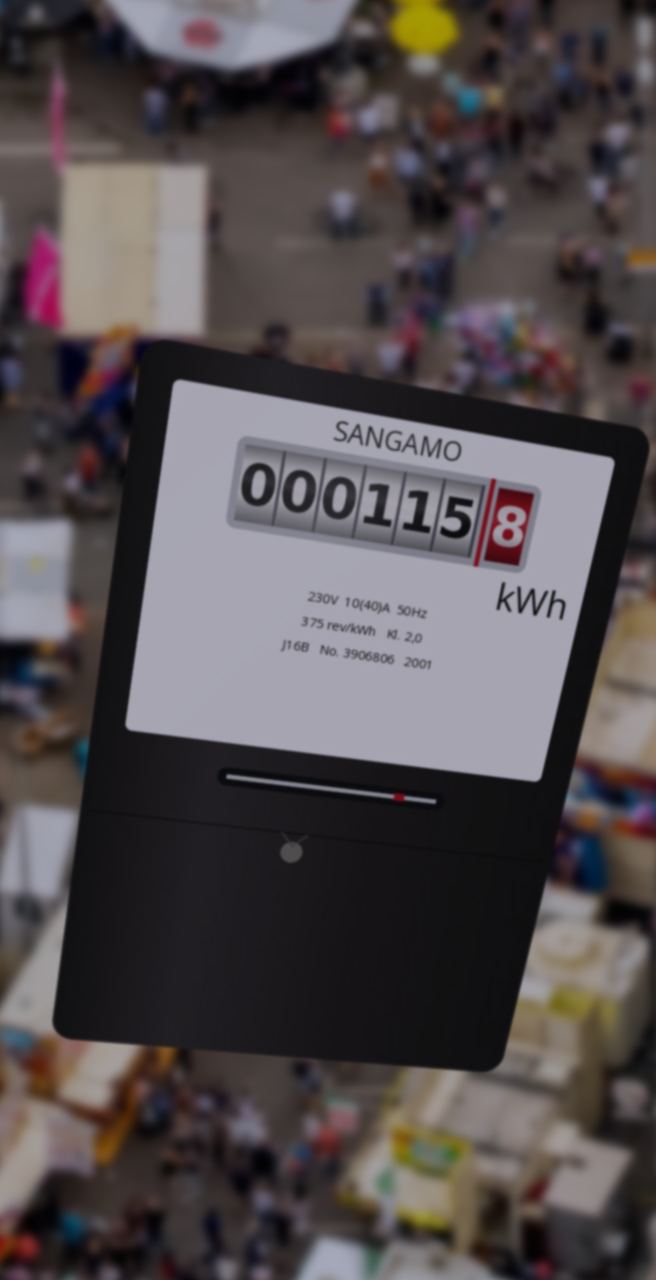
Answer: 115.8 kWh
